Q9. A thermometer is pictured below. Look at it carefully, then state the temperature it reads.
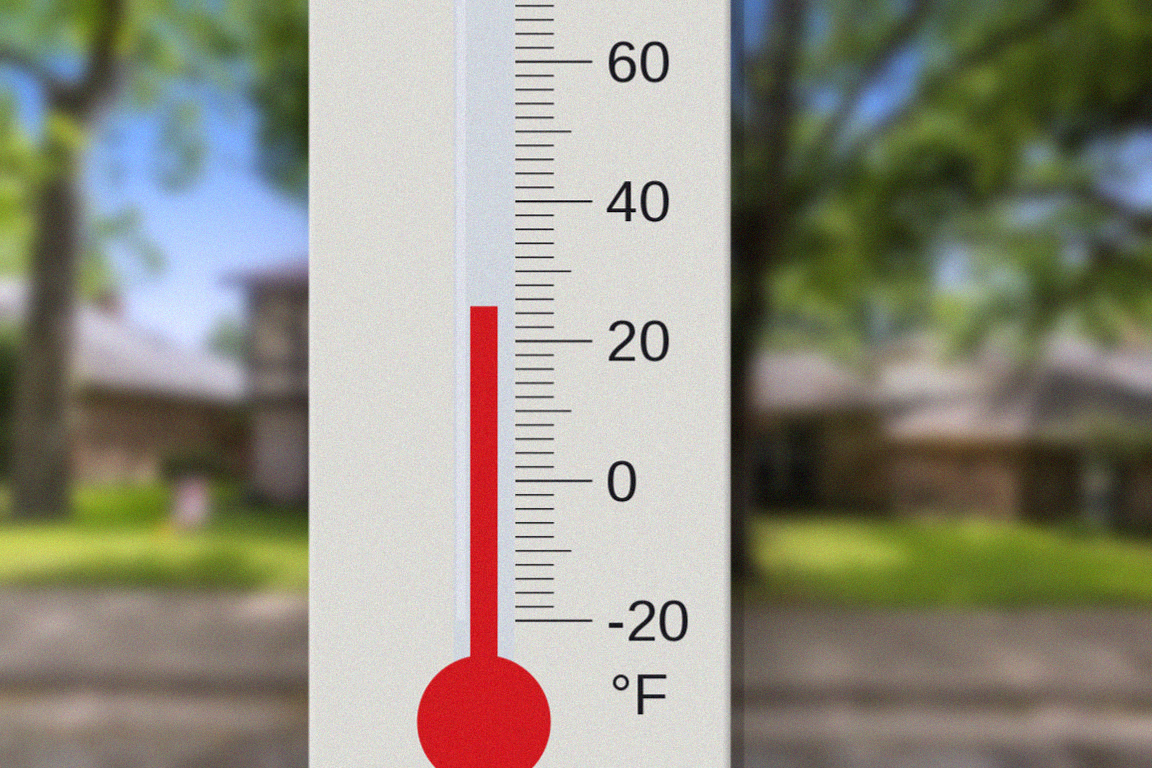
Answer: 25 °F
